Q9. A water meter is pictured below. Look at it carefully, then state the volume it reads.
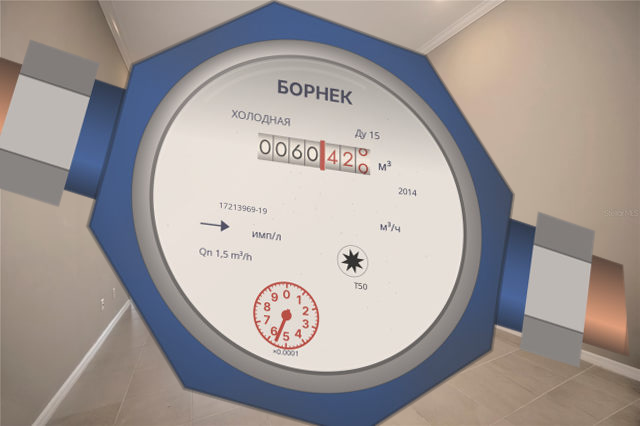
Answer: 60.4285 m³
